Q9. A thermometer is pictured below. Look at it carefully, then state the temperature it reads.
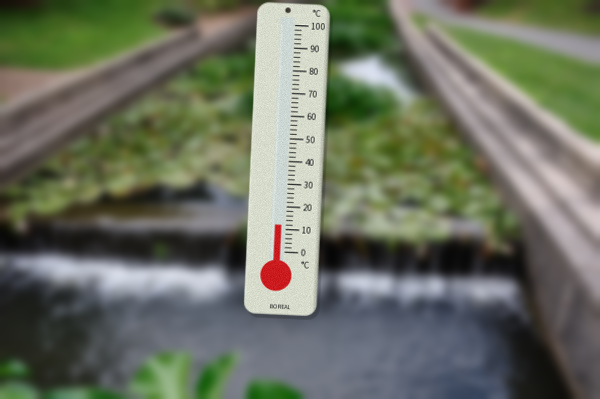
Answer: 12 °C
